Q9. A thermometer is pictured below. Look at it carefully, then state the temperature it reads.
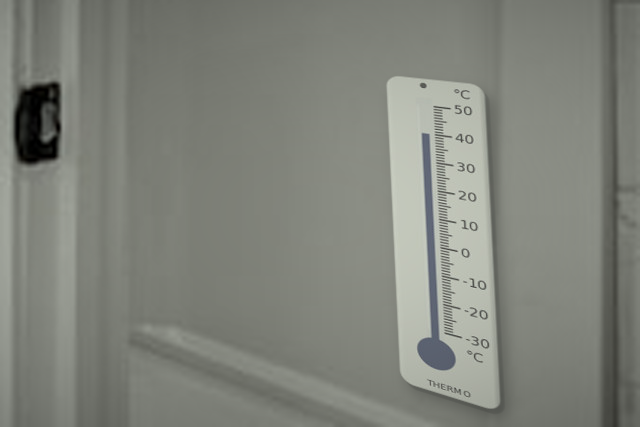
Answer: 40 °C
